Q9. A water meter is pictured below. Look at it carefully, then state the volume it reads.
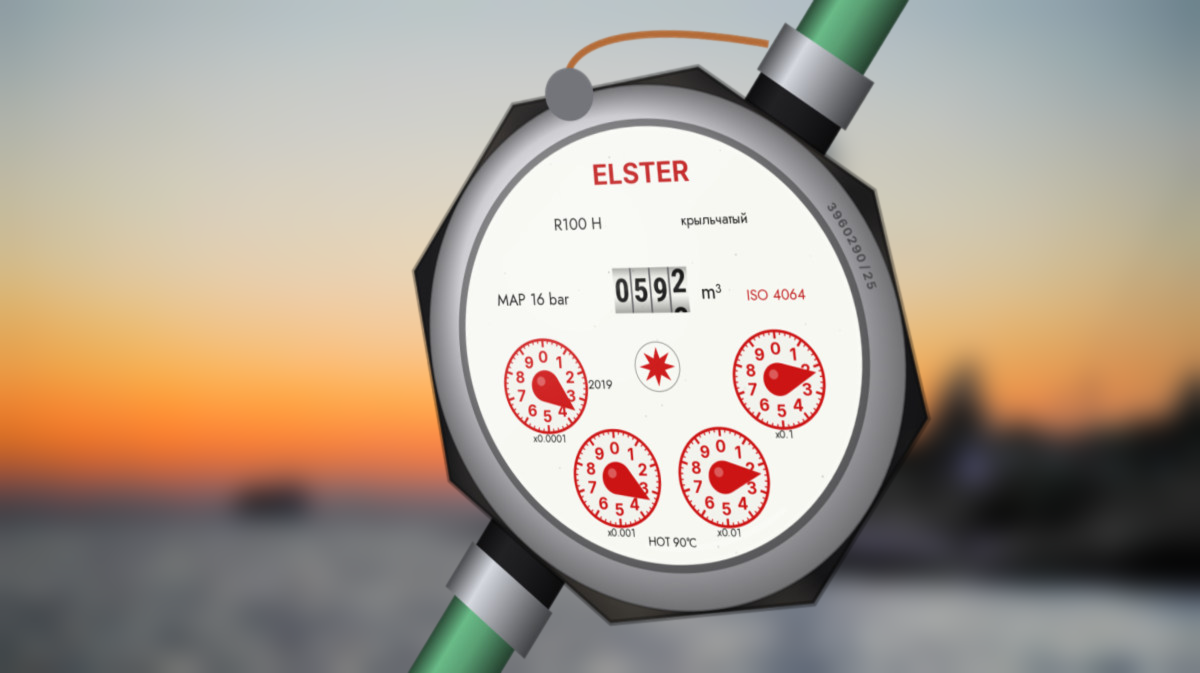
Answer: 592.2233 m³
